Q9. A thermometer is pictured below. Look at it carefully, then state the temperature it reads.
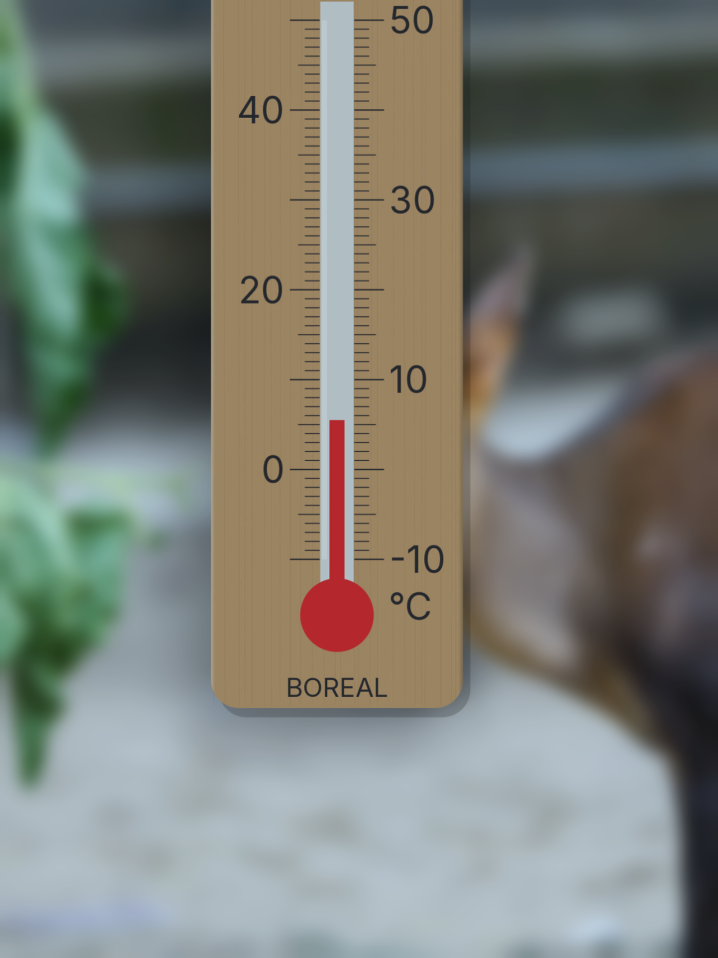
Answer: 5.5 °C
